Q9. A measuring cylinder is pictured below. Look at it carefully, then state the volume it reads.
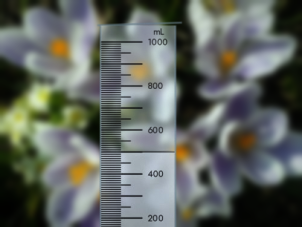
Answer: 500 mL
